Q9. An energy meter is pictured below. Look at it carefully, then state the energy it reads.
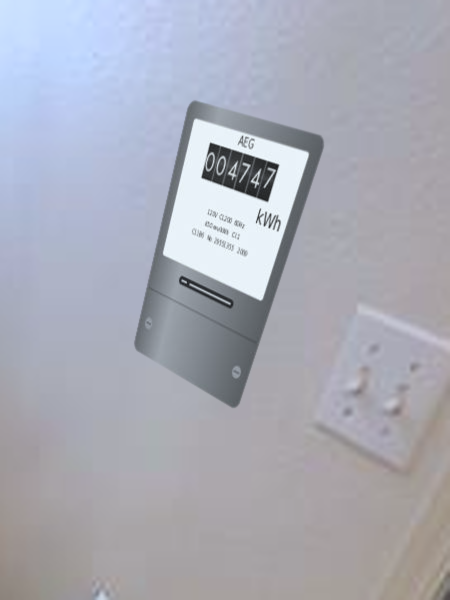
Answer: 4747 kWh
